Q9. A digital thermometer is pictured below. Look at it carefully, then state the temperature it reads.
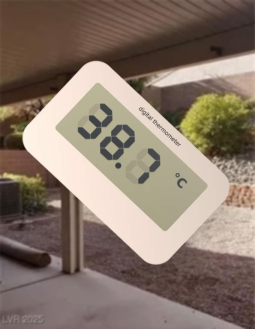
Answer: 38.7 °C
